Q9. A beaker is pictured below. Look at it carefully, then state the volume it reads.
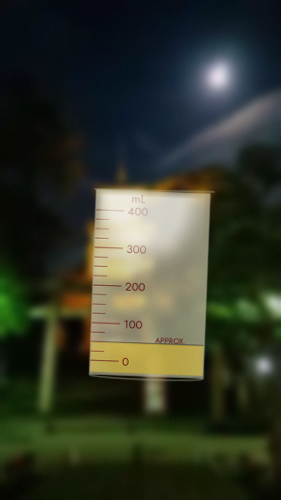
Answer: 50 mL
